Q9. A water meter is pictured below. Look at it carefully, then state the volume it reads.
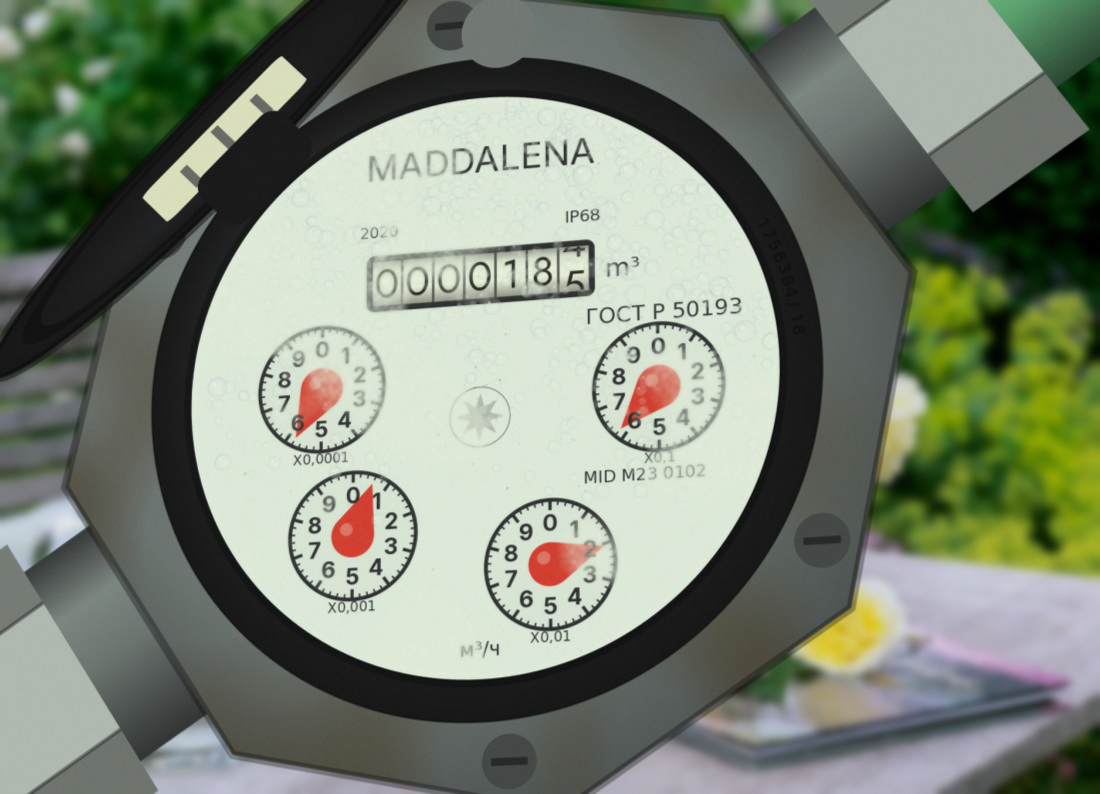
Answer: 184.6205 m³
